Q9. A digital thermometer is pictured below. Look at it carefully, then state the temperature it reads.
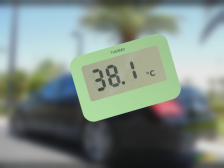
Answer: 38.1 °C
